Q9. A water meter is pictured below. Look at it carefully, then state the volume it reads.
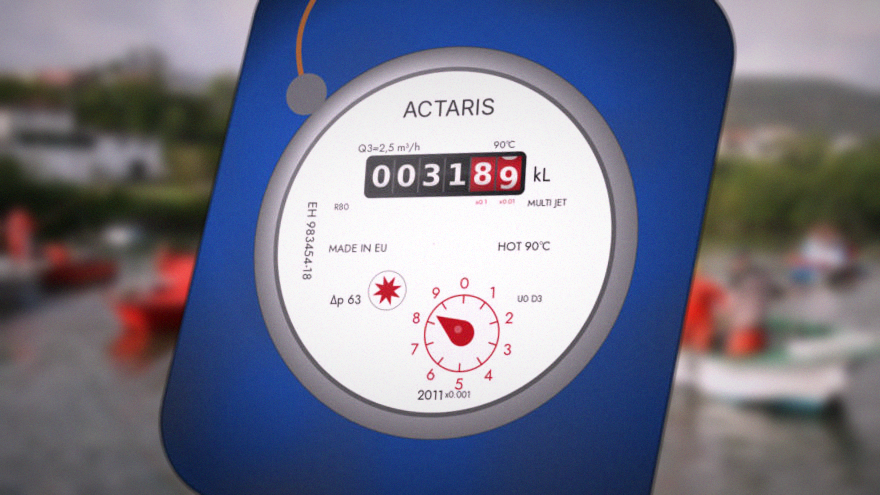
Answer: 31.888 kL
